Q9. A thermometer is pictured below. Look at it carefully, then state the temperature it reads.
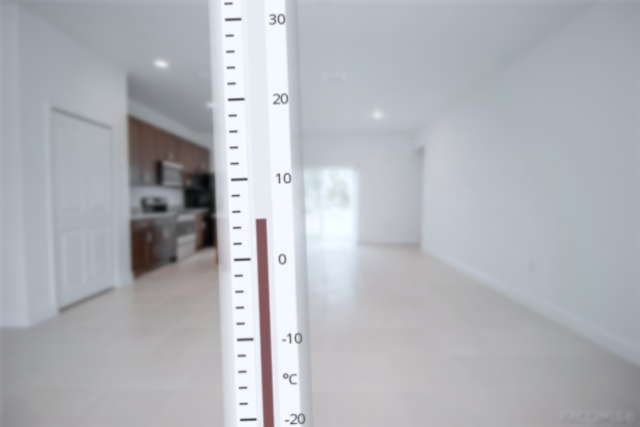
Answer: 5 °C
